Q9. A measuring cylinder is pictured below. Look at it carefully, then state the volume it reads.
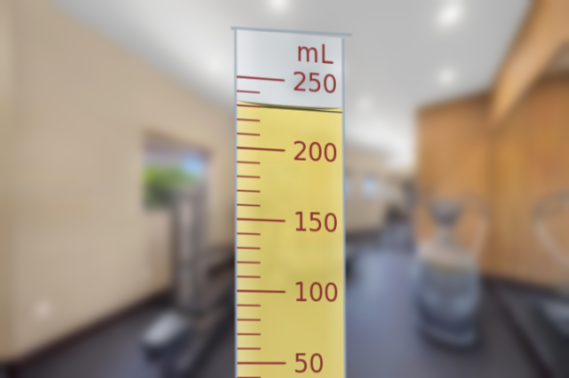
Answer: 230 mL
